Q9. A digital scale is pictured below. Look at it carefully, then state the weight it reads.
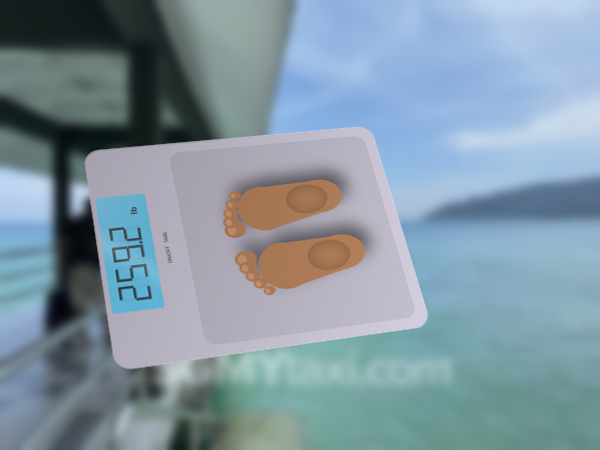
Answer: 259.2 lb
